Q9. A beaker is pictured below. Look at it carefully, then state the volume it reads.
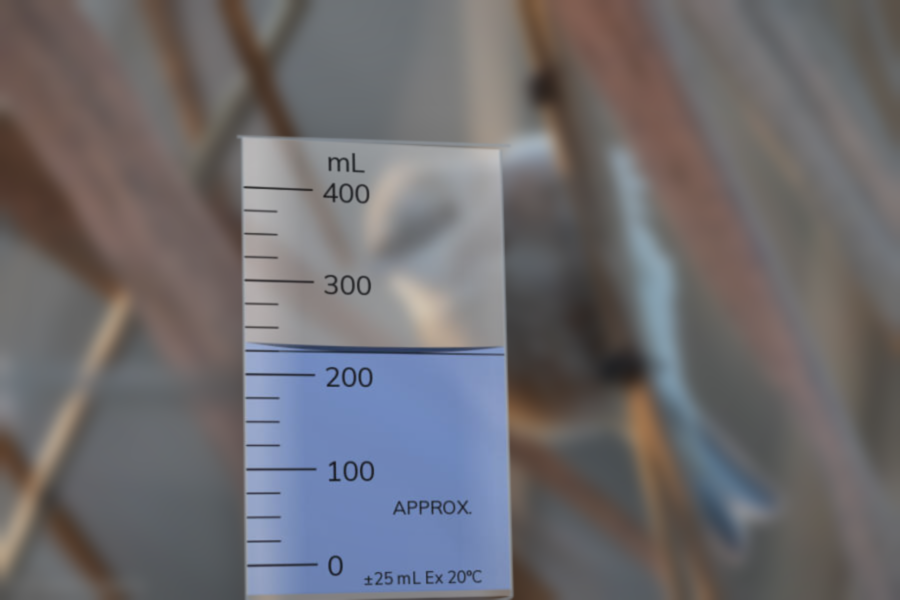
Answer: 225 mL
